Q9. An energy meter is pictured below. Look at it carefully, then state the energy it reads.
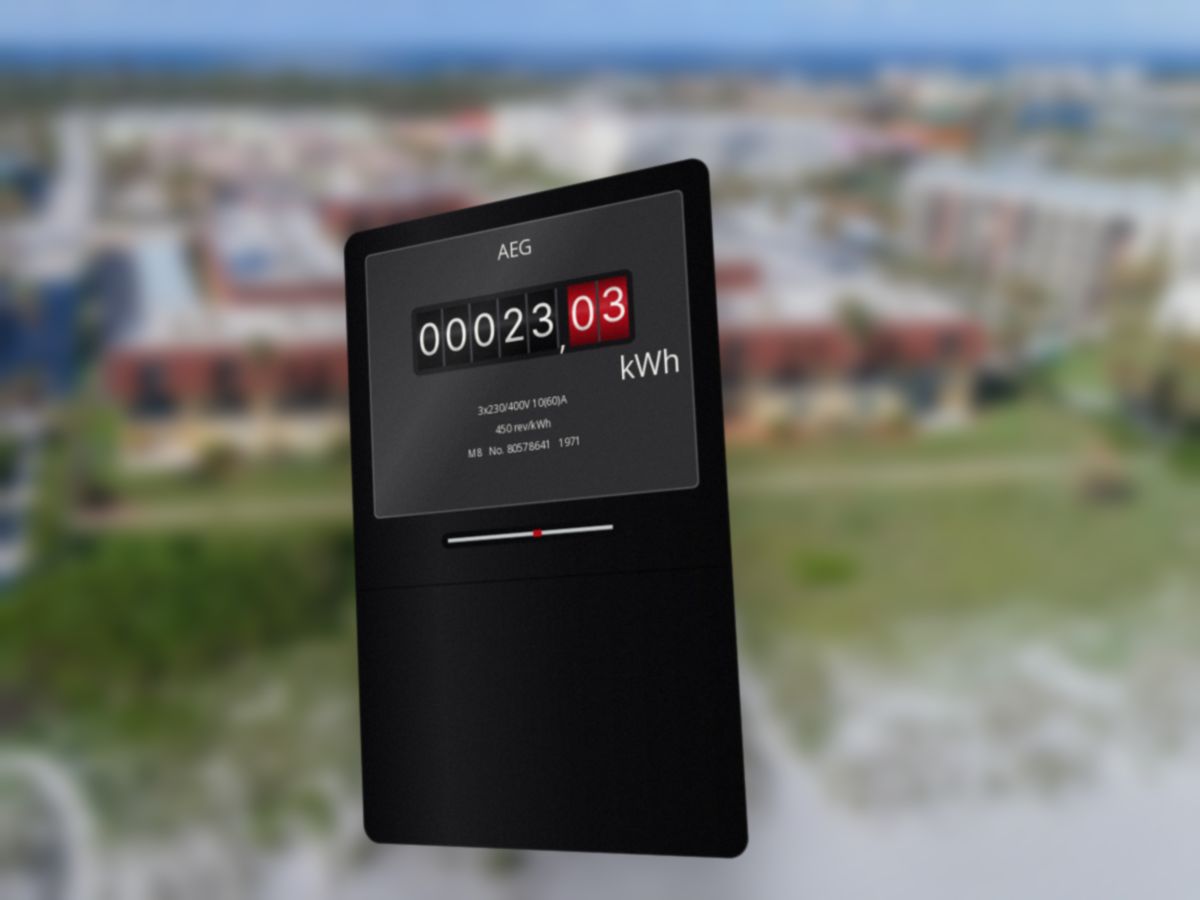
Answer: 23.03 kWh
